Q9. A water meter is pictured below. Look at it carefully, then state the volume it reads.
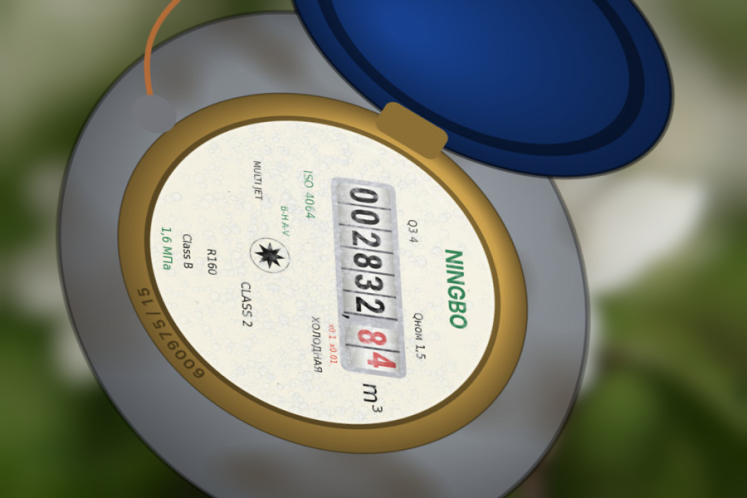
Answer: 2832.84 m³
